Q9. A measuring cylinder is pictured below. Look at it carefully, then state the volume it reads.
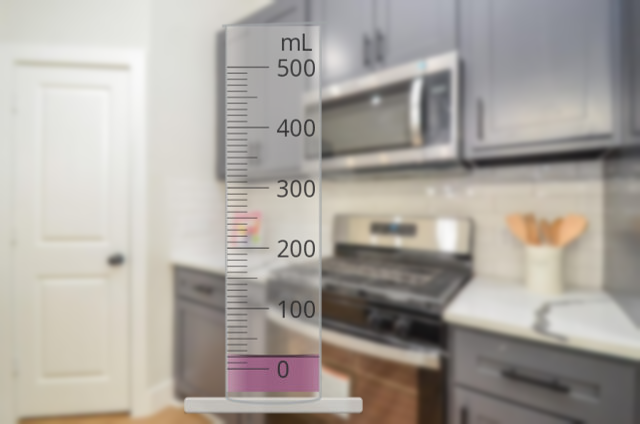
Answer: 20 mL
